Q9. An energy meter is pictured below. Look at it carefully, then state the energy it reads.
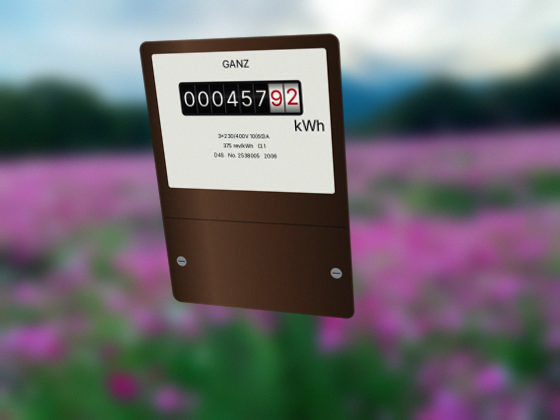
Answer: 457.92 kWh
